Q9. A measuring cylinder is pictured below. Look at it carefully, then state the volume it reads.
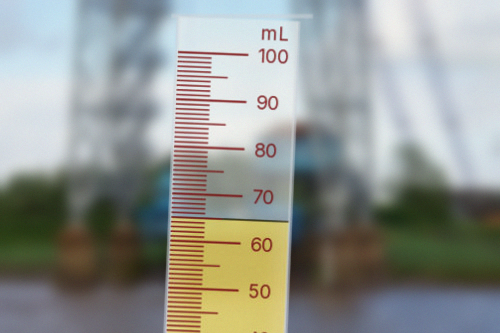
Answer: 65 mL
